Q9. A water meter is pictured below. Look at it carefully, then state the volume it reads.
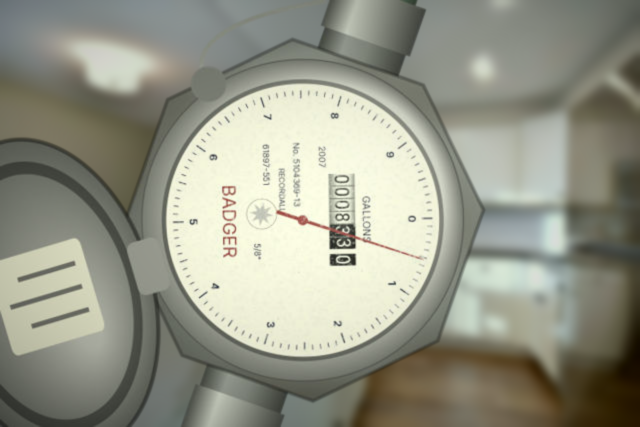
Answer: 8330.5 gal
